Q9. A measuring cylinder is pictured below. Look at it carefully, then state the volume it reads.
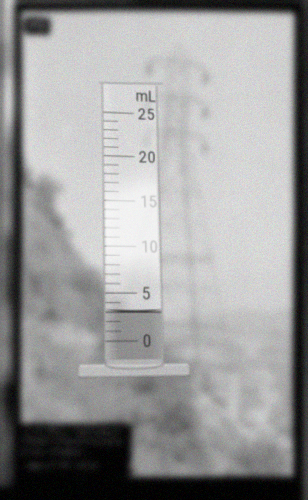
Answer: 3 mL
